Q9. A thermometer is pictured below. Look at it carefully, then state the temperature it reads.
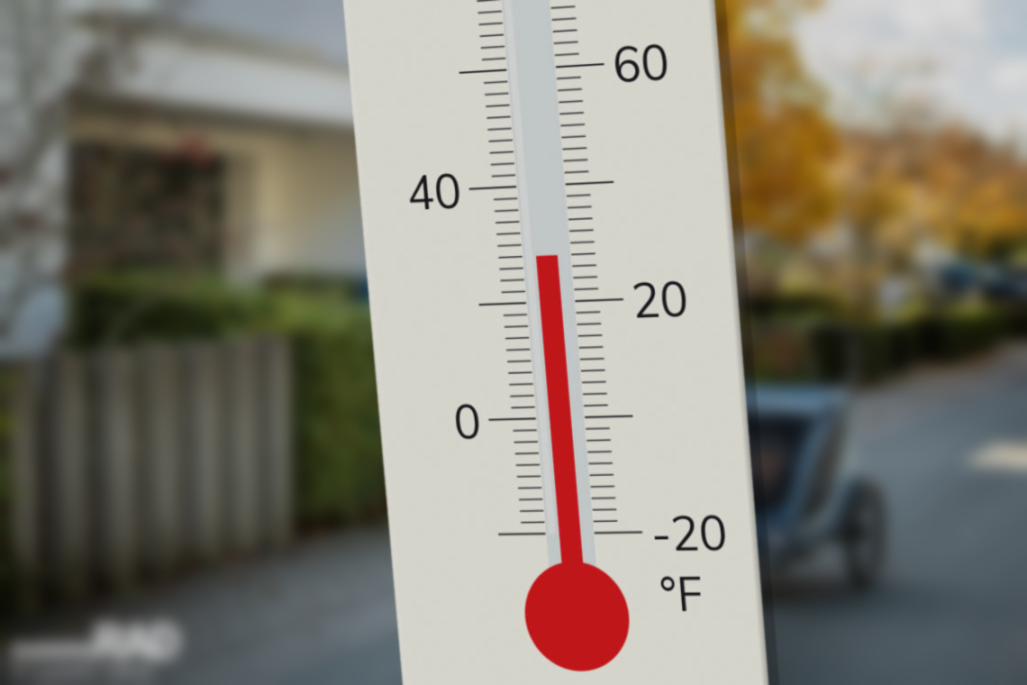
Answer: 28 °F
